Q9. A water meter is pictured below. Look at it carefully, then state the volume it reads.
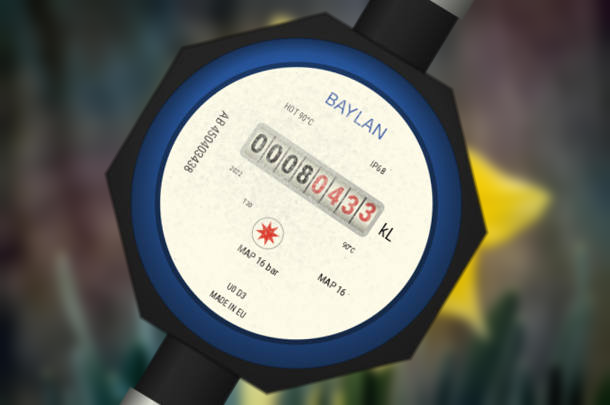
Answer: 8.0433 kL
